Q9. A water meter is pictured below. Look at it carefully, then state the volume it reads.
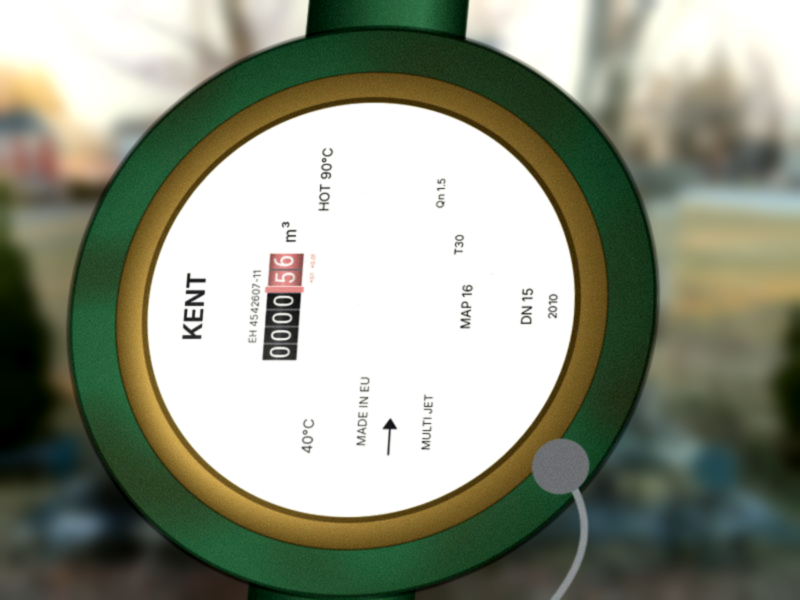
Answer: 0.56 m³
